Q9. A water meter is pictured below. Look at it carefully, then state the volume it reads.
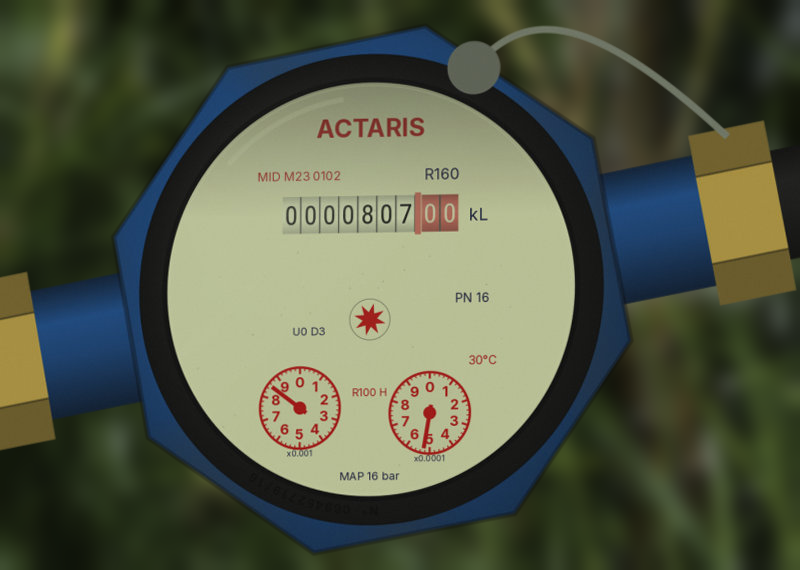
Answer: 807.0085 kL
